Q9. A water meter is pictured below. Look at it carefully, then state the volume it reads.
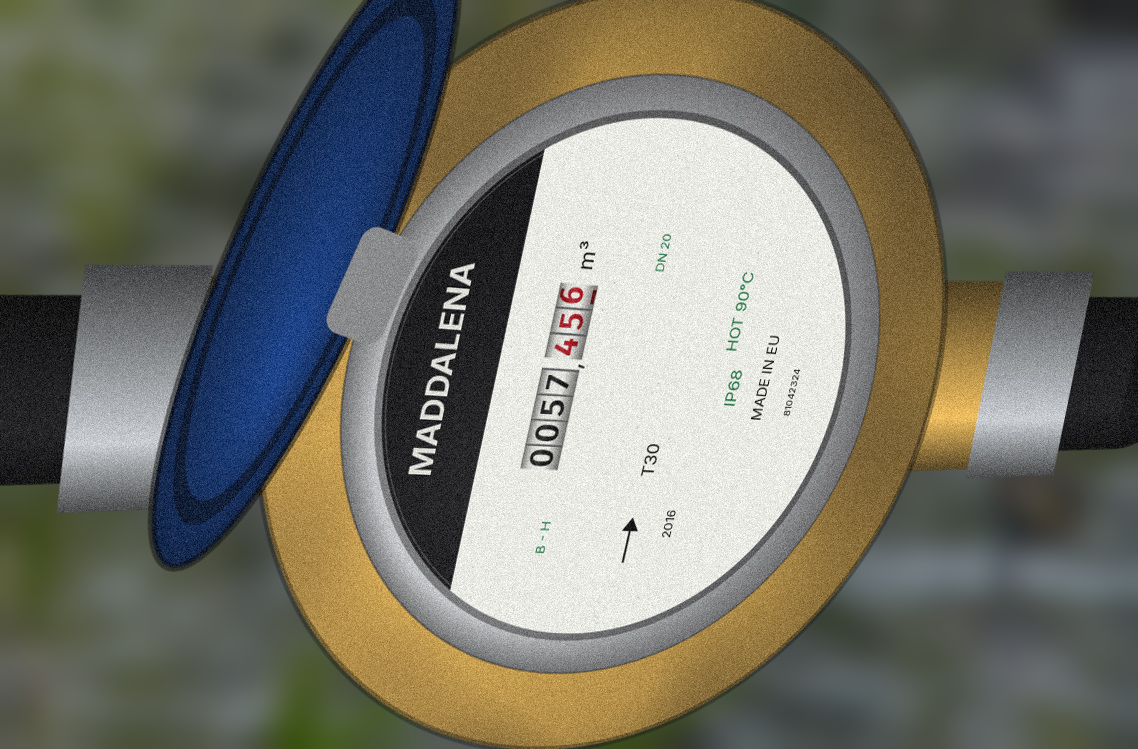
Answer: 57.456 m³
